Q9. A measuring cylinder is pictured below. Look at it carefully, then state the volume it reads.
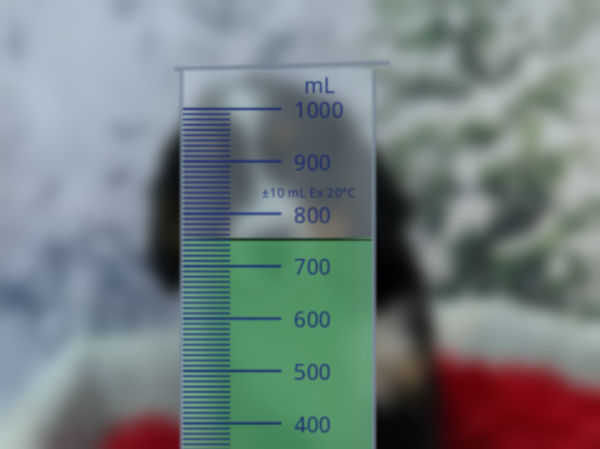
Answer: 750 mL
